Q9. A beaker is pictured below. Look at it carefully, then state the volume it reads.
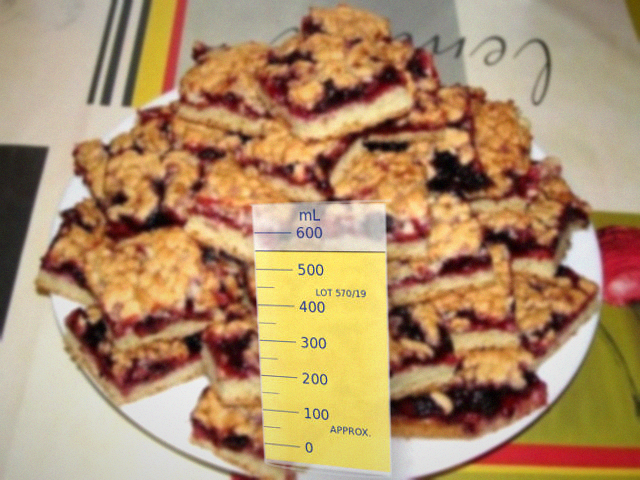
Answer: 550 mL
